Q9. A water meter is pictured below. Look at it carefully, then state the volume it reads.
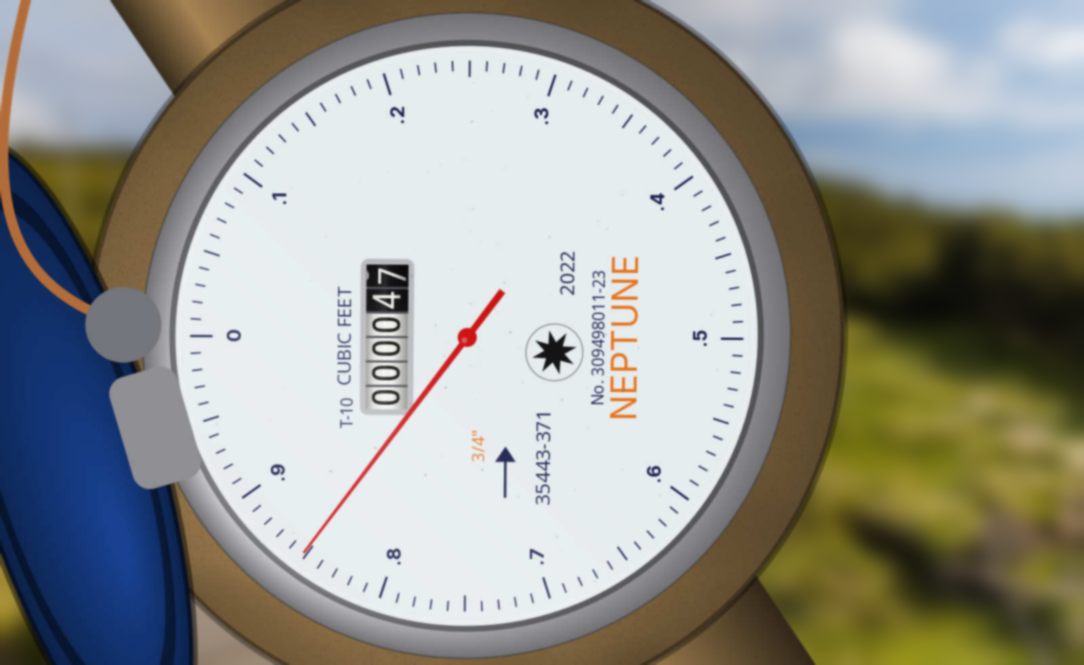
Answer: 46.85 ft³
